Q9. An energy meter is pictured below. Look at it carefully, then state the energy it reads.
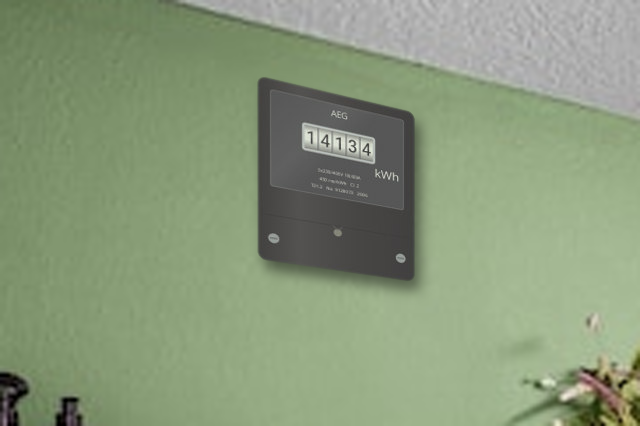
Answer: 14134 kWh
